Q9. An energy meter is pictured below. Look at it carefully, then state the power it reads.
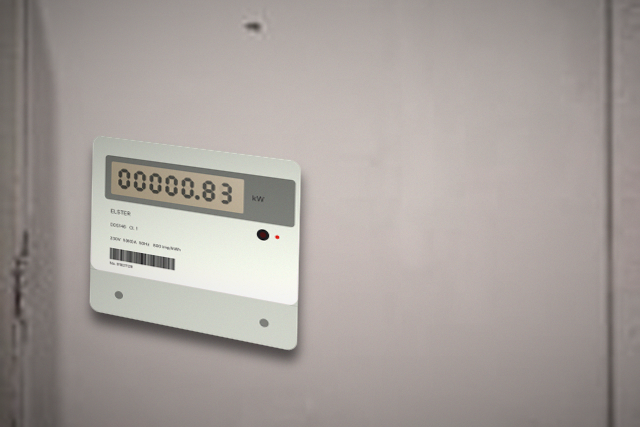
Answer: 0.83 kW
